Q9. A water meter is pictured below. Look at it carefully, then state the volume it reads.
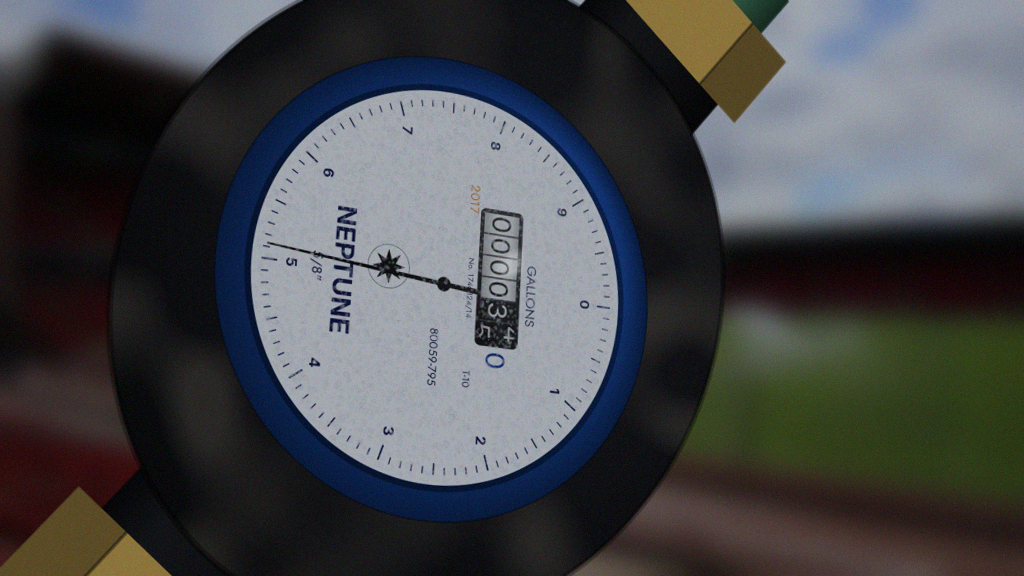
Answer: 345.1 gal
